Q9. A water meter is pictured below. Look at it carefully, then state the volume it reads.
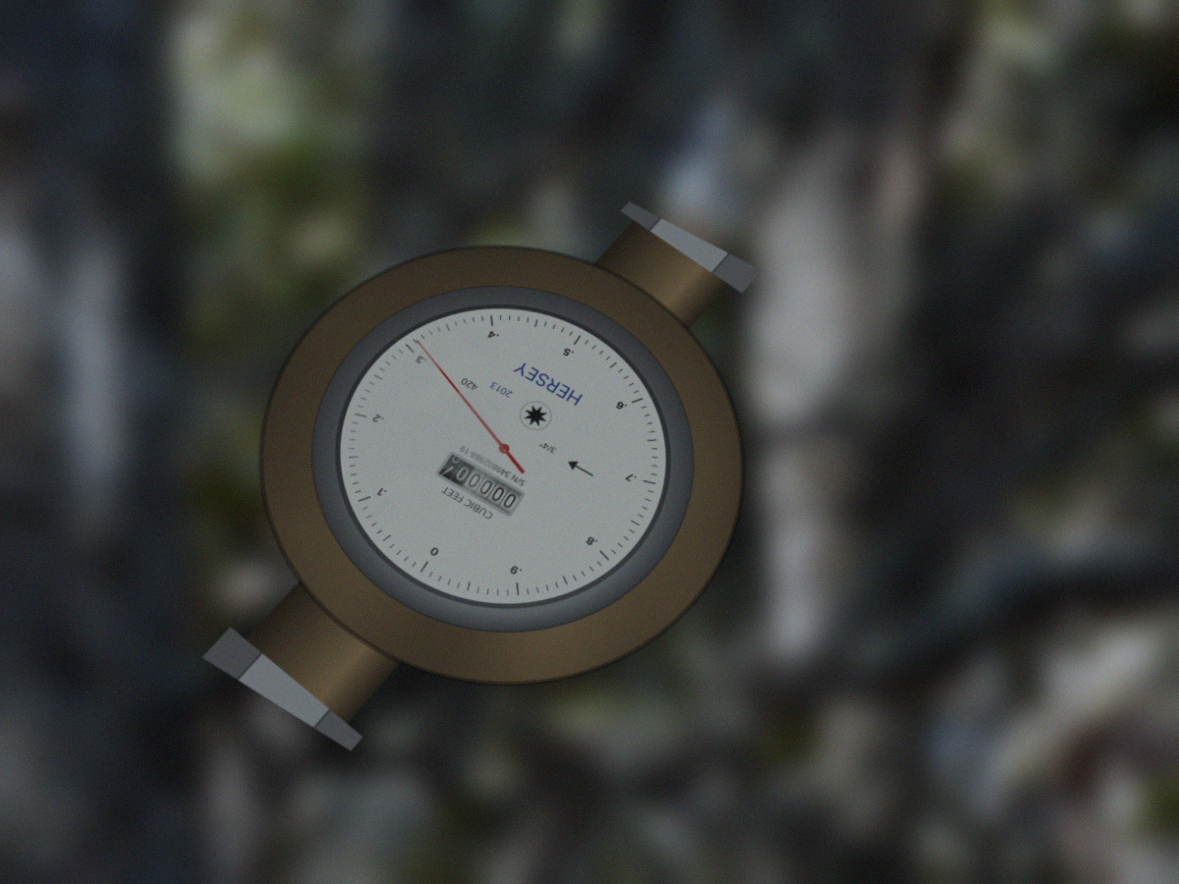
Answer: 7.31 ft³
